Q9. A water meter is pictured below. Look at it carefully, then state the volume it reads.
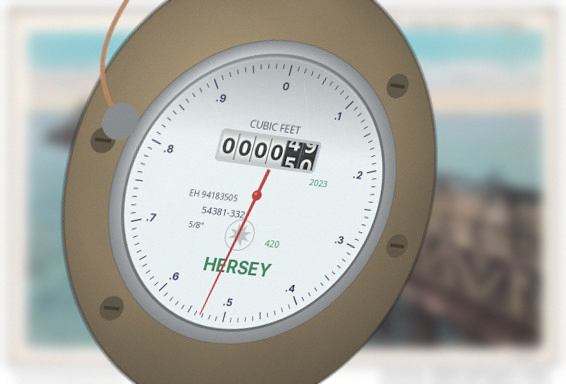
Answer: 49.53 ft³
